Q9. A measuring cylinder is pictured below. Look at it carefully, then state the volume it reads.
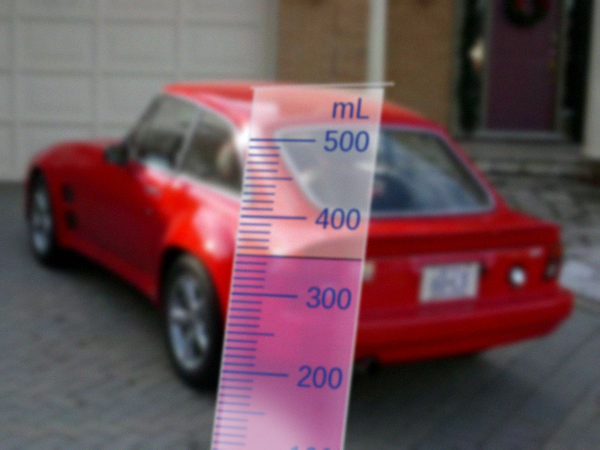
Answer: 350 mL
